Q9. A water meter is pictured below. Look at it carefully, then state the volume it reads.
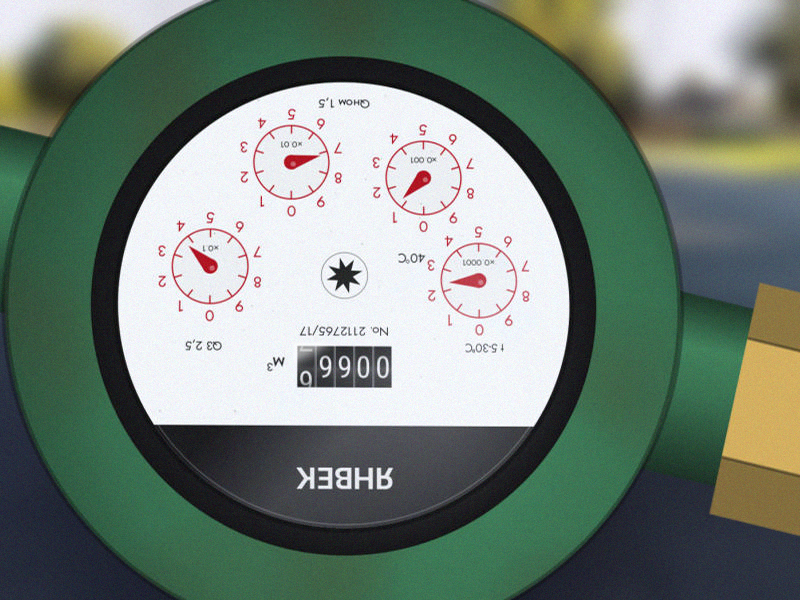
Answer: 666.3712 m³
